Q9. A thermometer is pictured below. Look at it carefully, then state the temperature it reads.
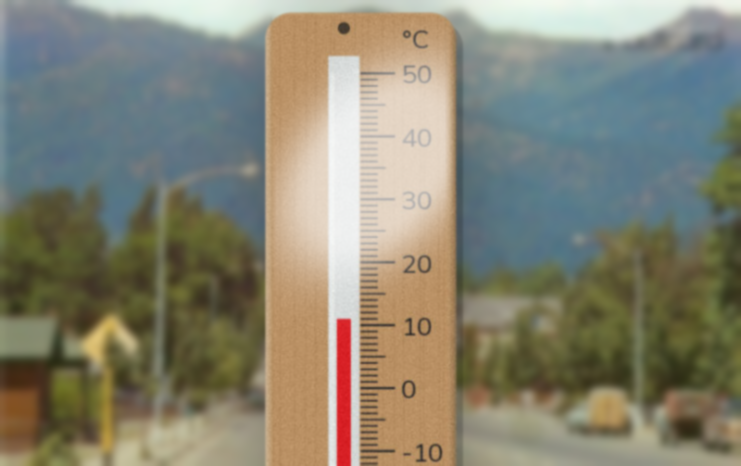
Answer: 11 °C
